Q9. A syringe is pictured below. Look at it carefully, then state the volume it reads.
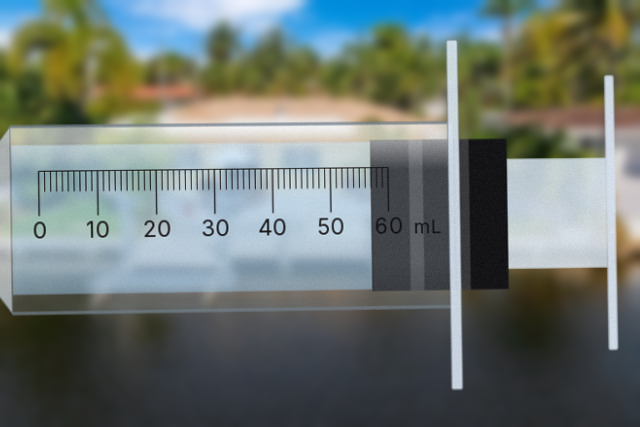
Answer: 57 mL
